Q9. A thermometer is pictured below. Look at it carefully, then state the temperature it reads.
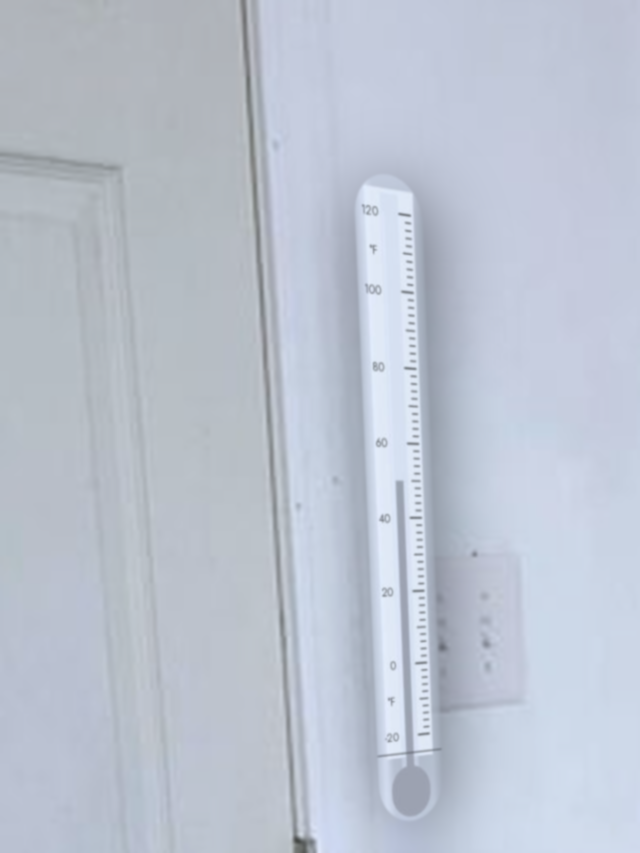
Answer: 50 °F
